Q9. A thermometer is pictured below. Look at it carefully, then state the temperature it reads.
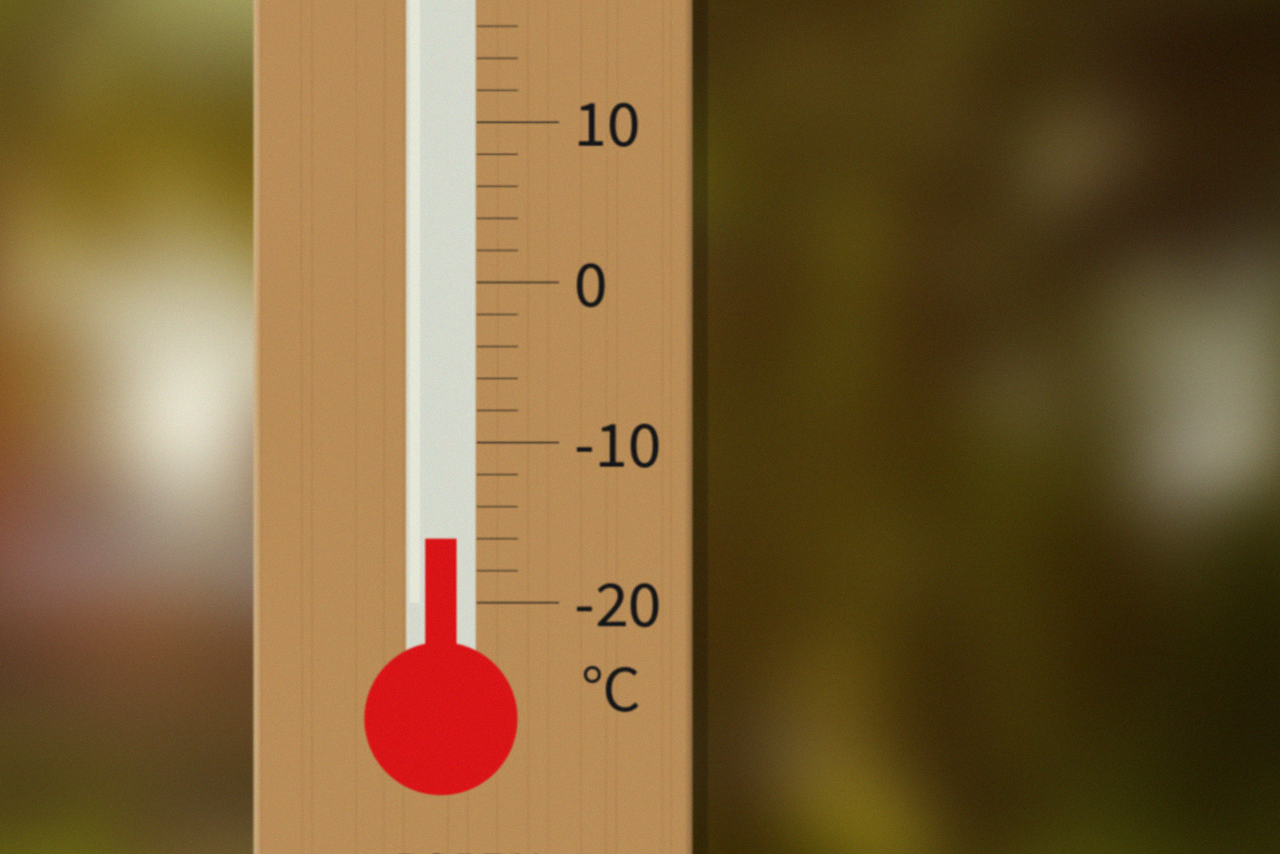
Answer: -16 °C
